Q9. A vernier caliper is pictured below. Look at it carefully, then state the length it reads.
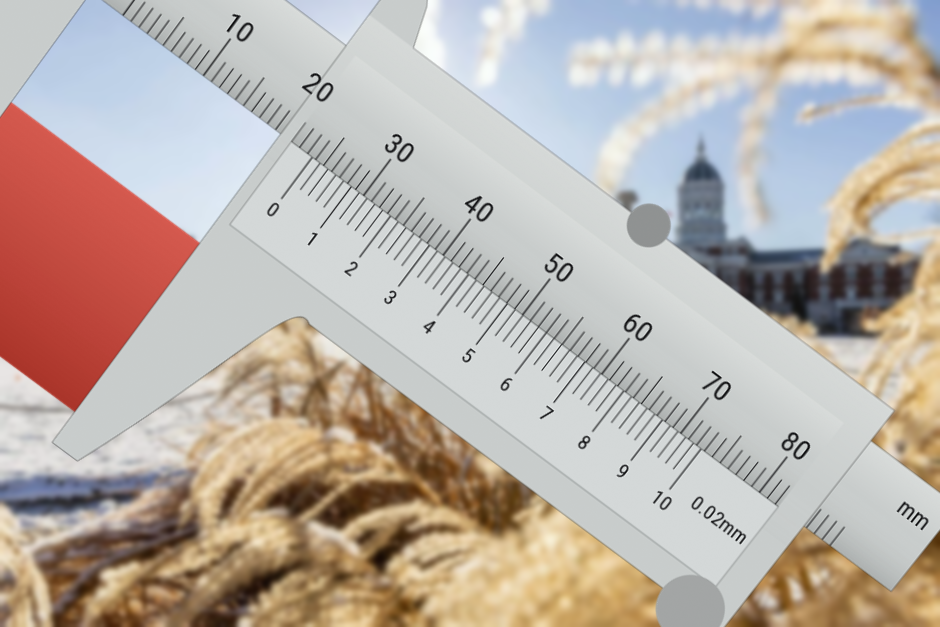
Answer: 23.6 mm
